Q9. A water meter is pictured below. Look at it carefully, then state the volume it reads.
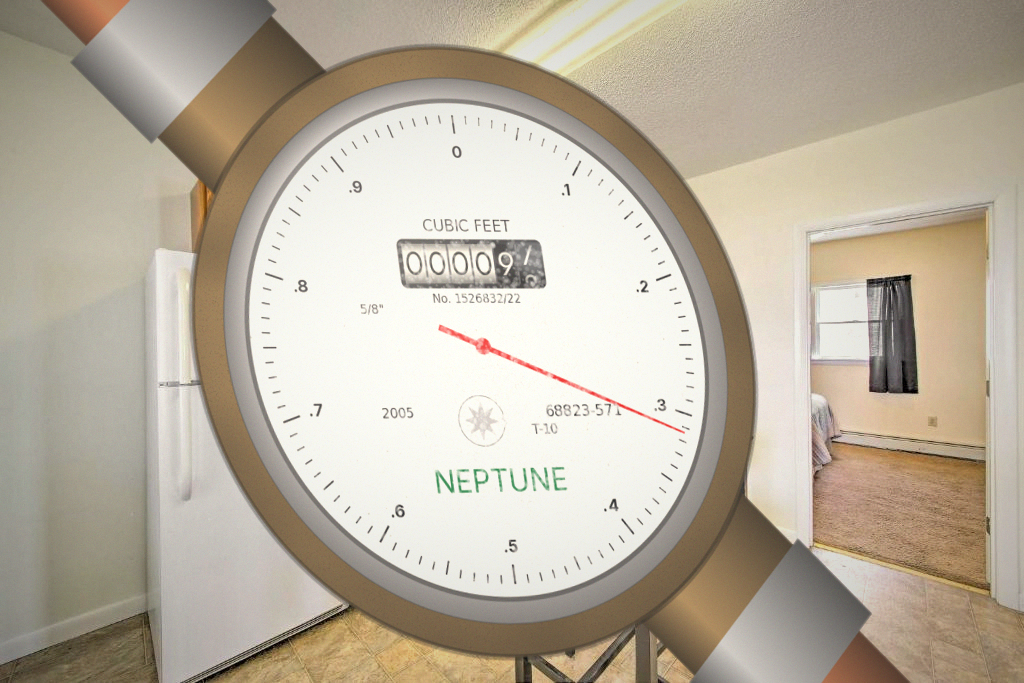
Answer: 97.31 ft³
